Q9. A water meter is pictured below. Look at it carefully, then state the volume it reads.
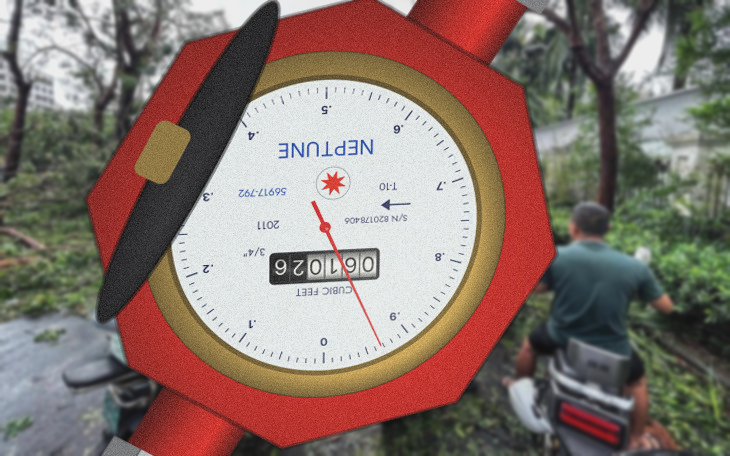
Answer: 61025.93 ft³
